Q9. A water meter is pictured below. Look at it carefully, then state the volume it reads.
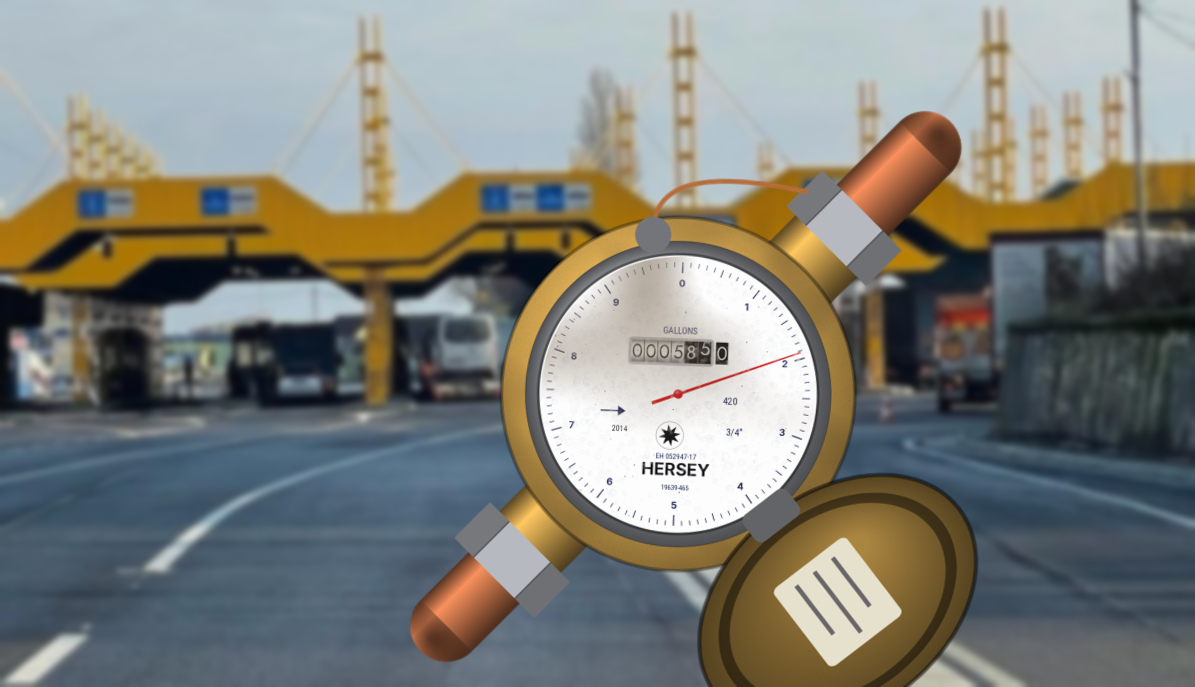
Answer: 5851.9 gal
